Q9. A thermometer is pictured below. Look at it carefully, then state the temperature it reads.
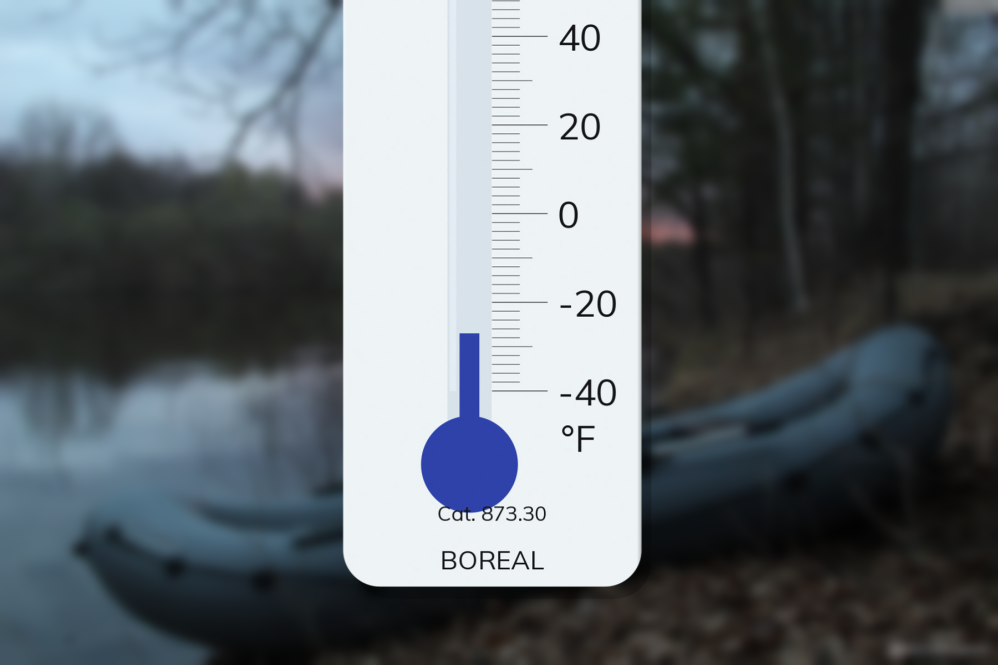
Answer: -27 °F
